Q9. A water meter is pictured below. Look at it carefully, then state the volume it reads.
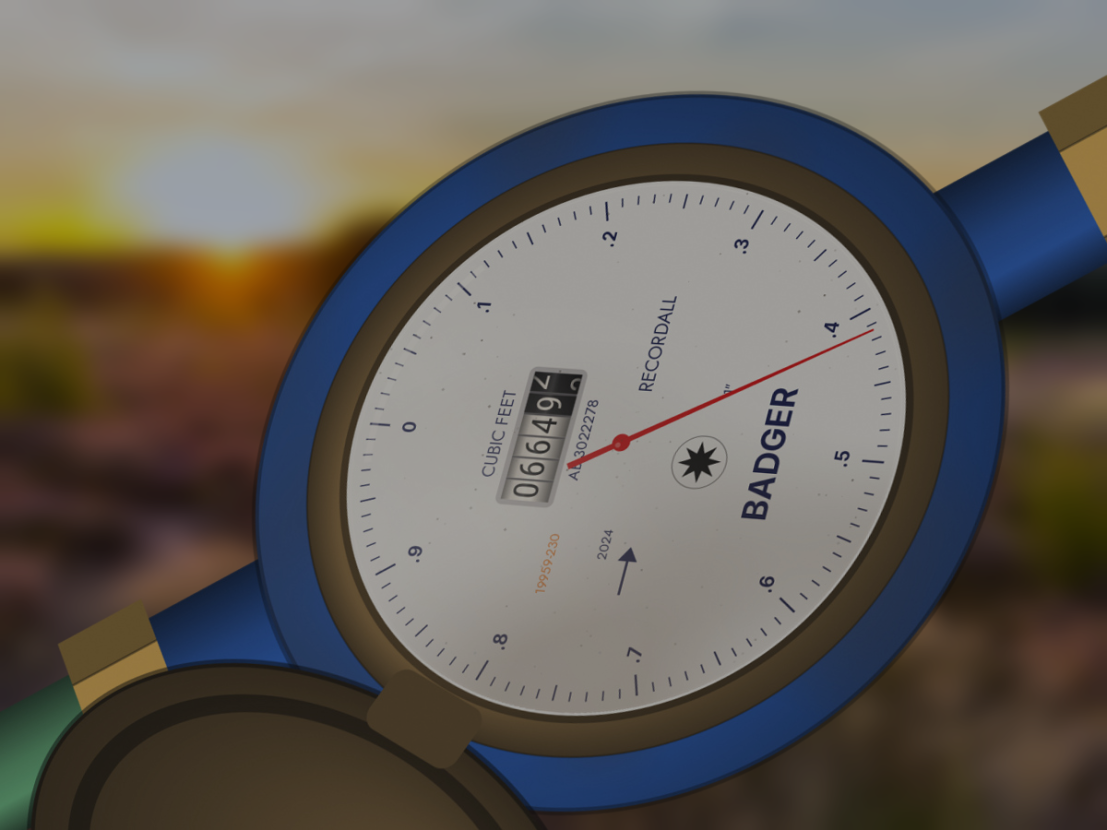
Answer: 66492.41 ft³
